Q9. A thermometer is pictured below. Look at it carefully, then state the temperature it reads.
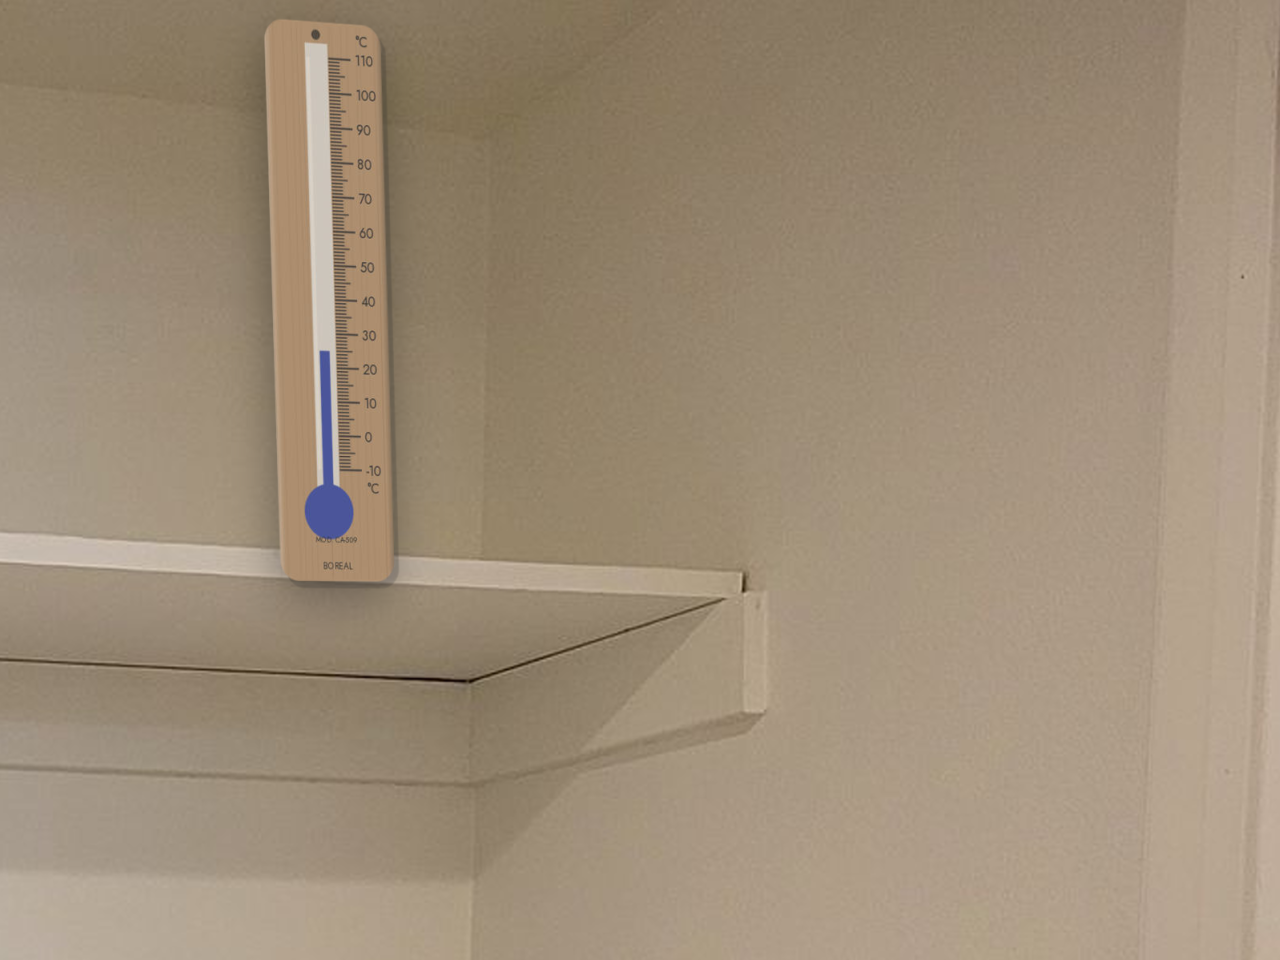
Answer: 25 °C
